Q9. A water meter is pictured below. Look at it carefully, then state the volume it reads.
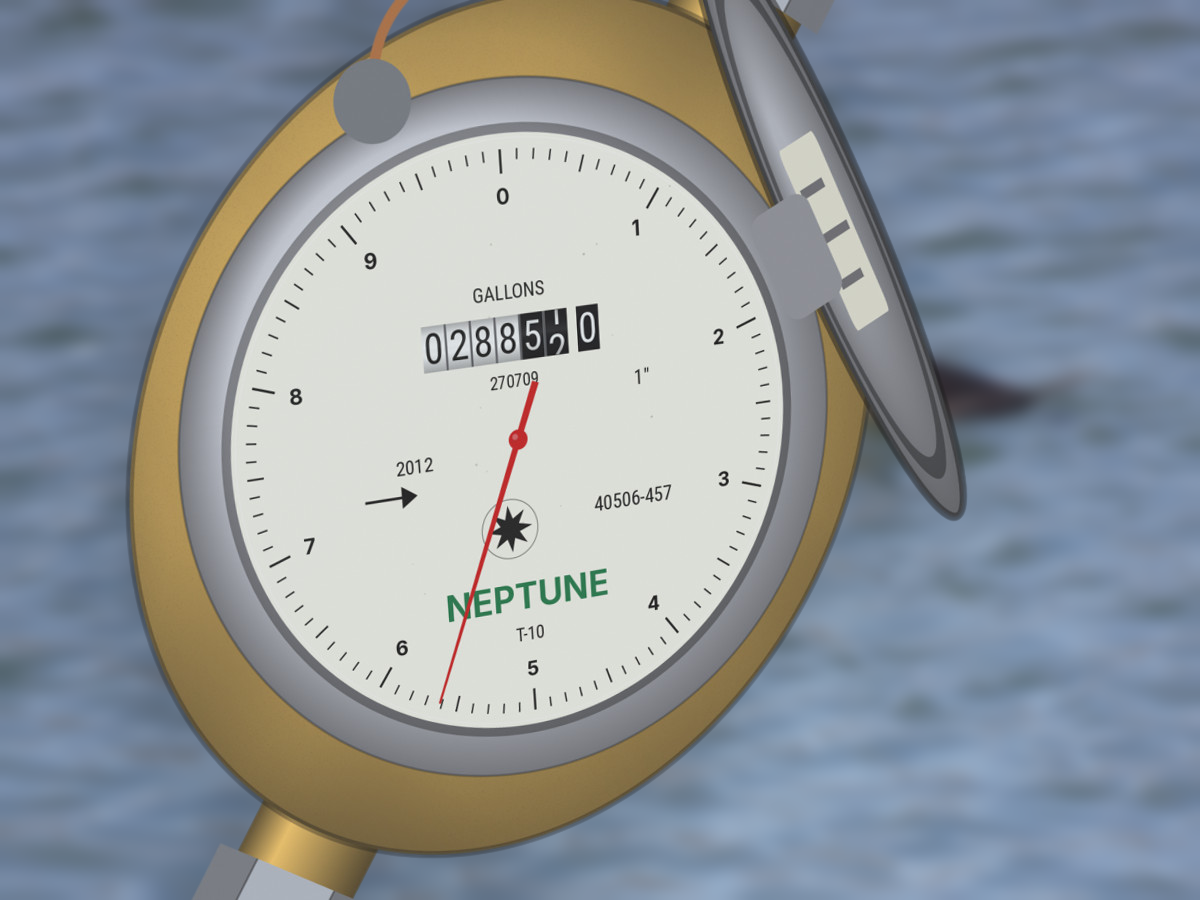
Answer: 288515.6 gal
